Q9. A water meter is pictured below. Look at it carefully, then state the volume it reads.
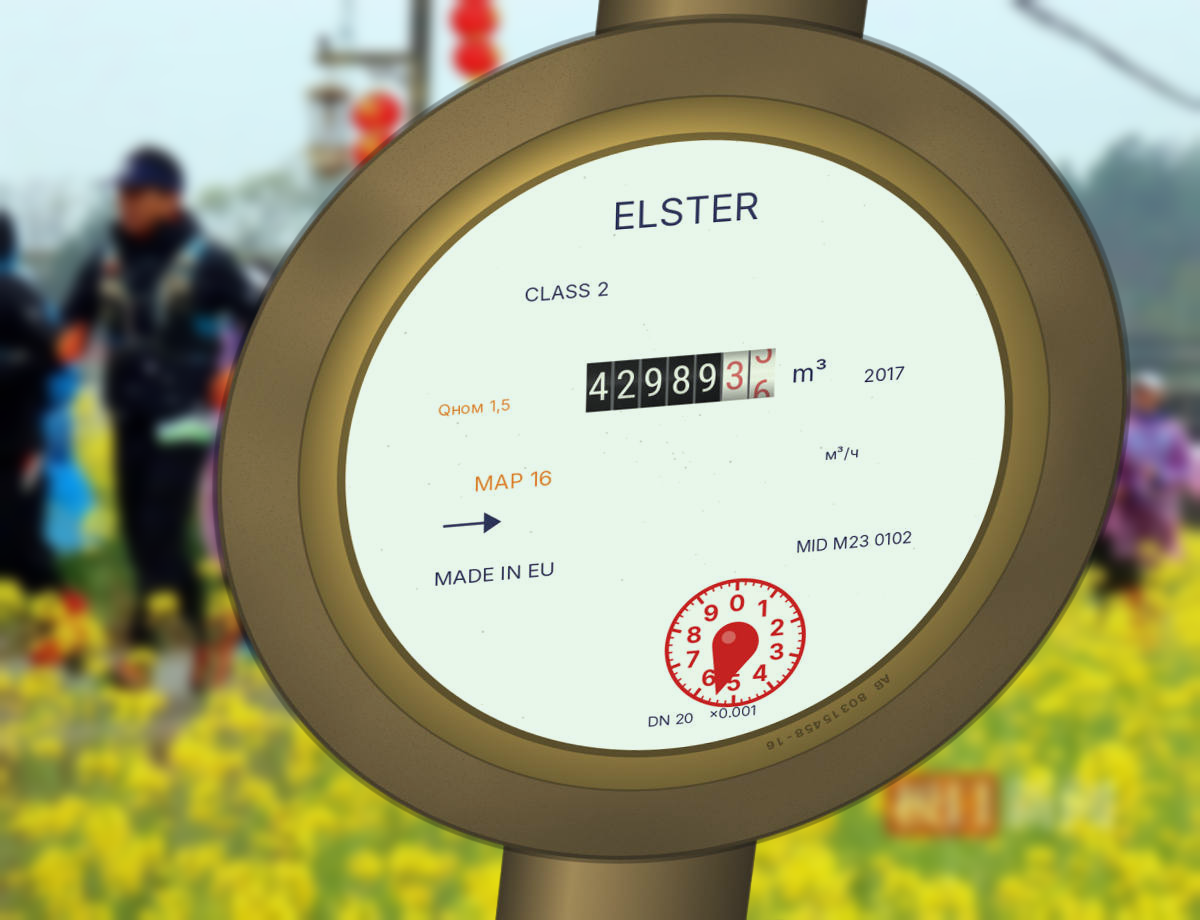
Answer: 42989.355 m³
